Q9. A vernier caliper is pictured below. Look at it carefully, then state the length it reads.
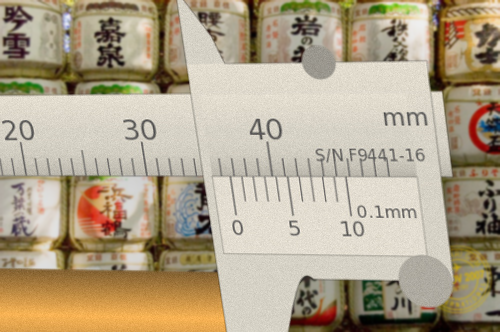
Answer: 36.7 mm
